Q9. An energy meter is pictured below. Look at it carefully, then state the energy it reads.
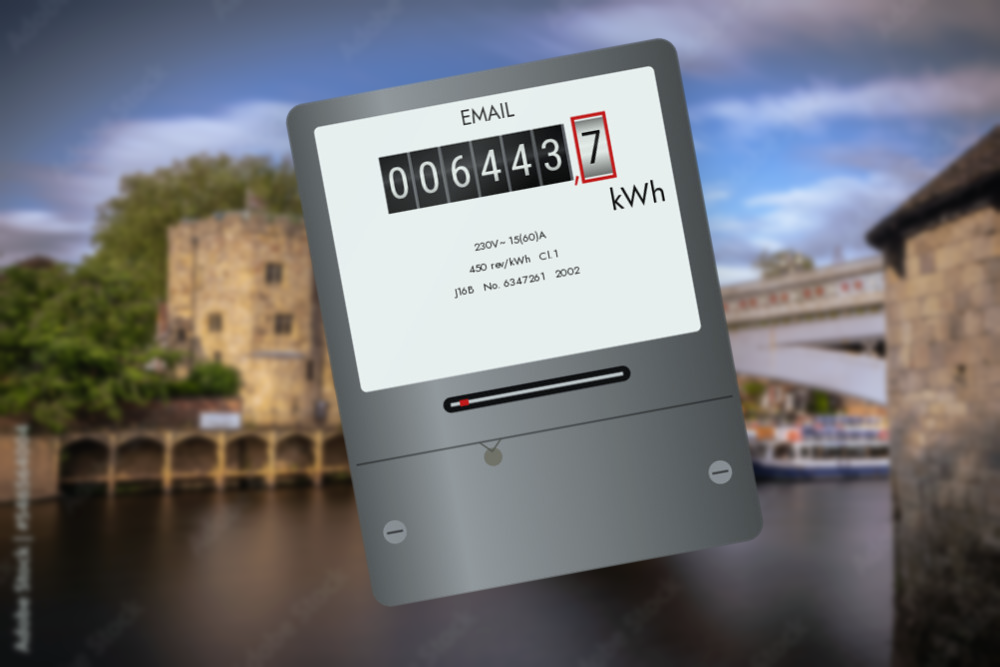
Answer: 6443.7 kWh
